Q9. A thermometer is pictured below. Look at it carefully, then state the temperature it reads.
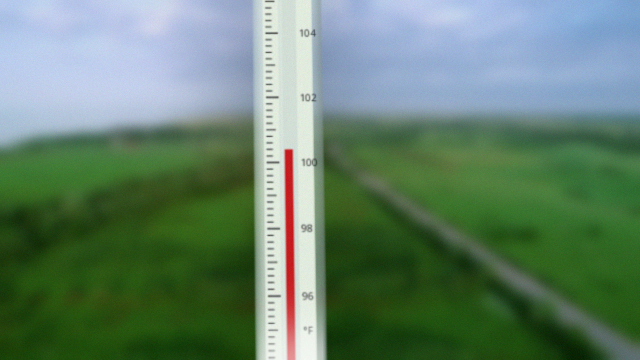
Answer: 100.4 °F
